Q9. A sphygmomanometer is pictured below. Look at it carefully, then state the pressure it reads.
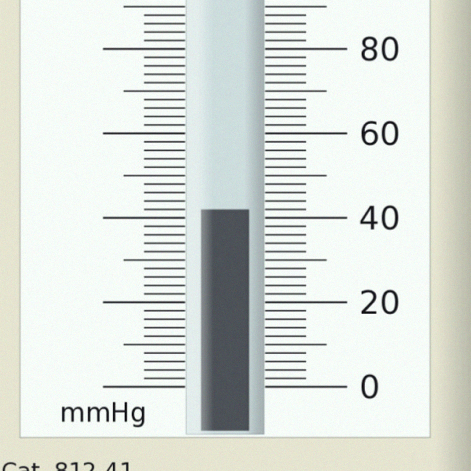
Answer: 42 mmHg
